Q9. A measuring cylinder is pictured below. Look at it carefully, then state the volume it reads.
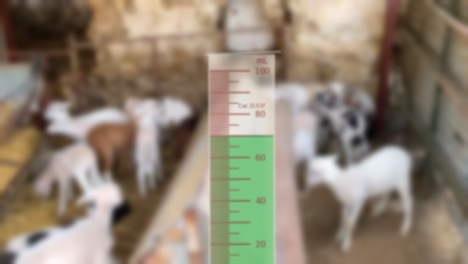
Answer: 70 mL
